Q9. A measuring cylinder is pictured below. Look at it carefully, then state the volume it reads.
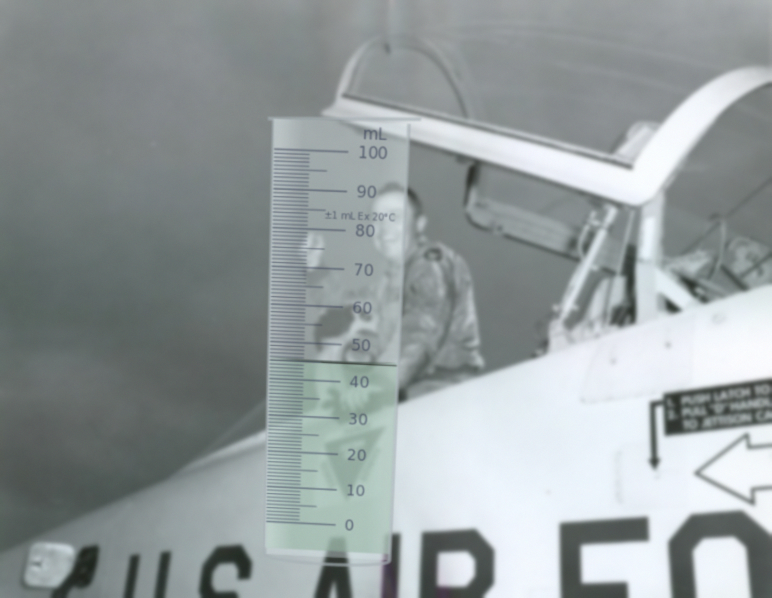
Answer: 45 mL
